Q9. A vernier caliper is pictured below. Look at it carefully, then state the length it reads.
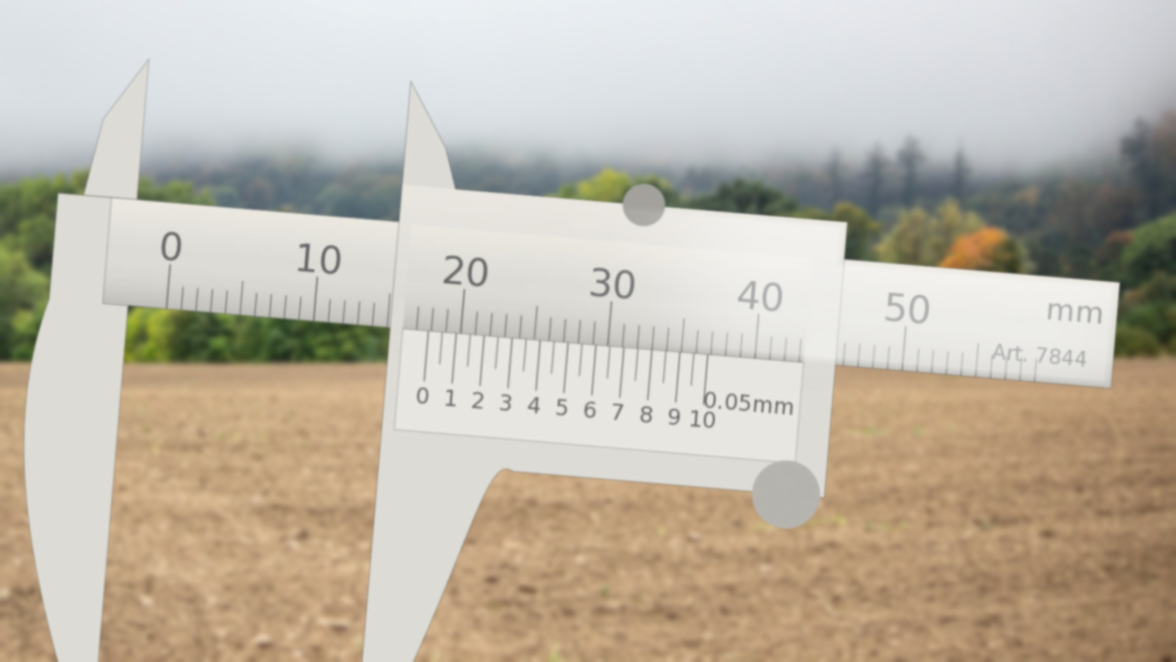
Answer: 17.8 mm
